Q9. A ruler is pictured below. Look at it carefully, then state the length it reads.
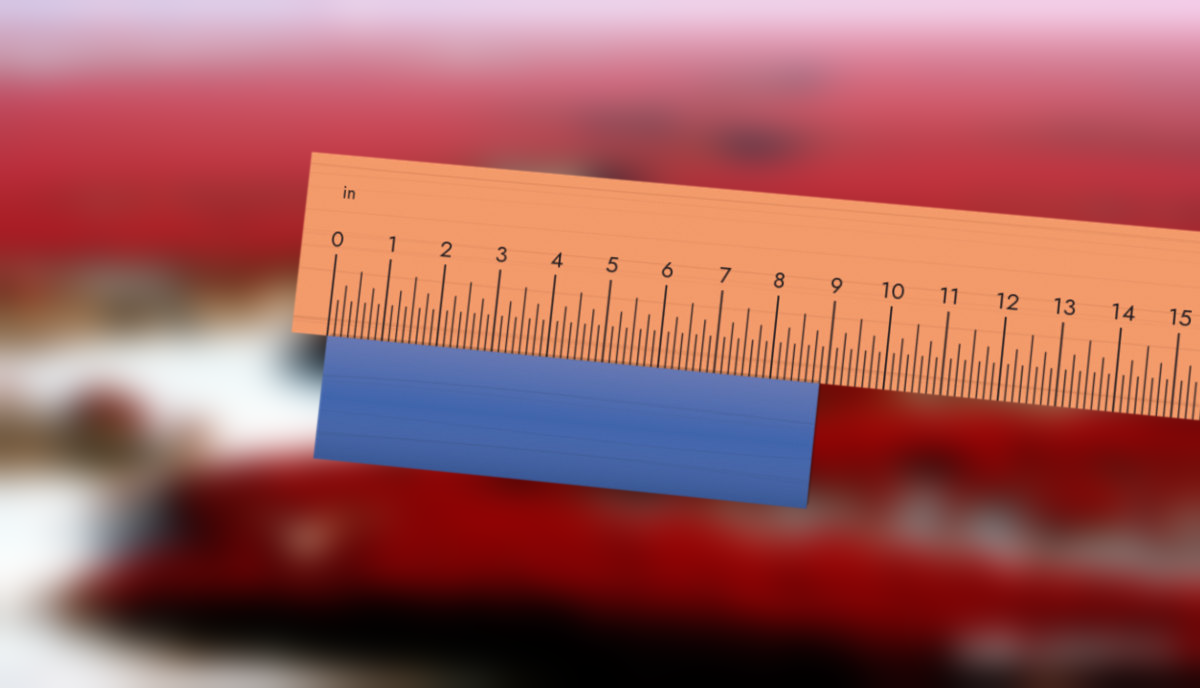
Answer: 8.875 in
